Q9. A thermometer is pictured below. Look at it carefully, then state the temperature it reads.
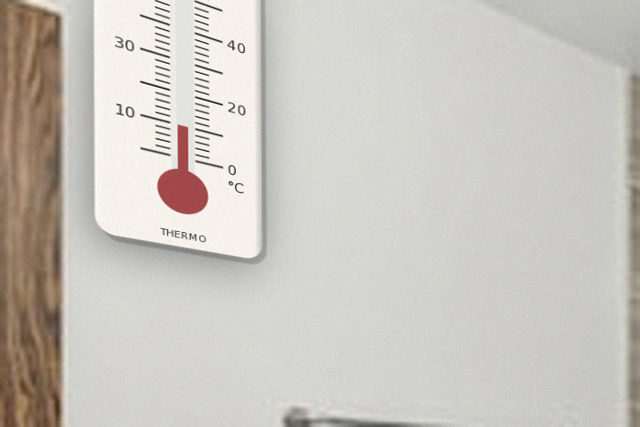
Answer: 10 °C
